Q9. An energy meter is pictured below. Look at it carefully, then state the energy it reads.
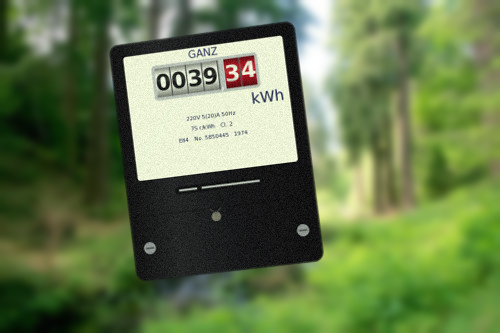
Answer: 39.34 kWh
